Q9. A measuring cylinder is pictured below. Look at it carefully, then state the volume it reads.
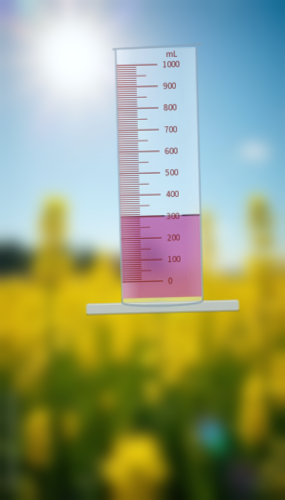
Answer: 300 mL
